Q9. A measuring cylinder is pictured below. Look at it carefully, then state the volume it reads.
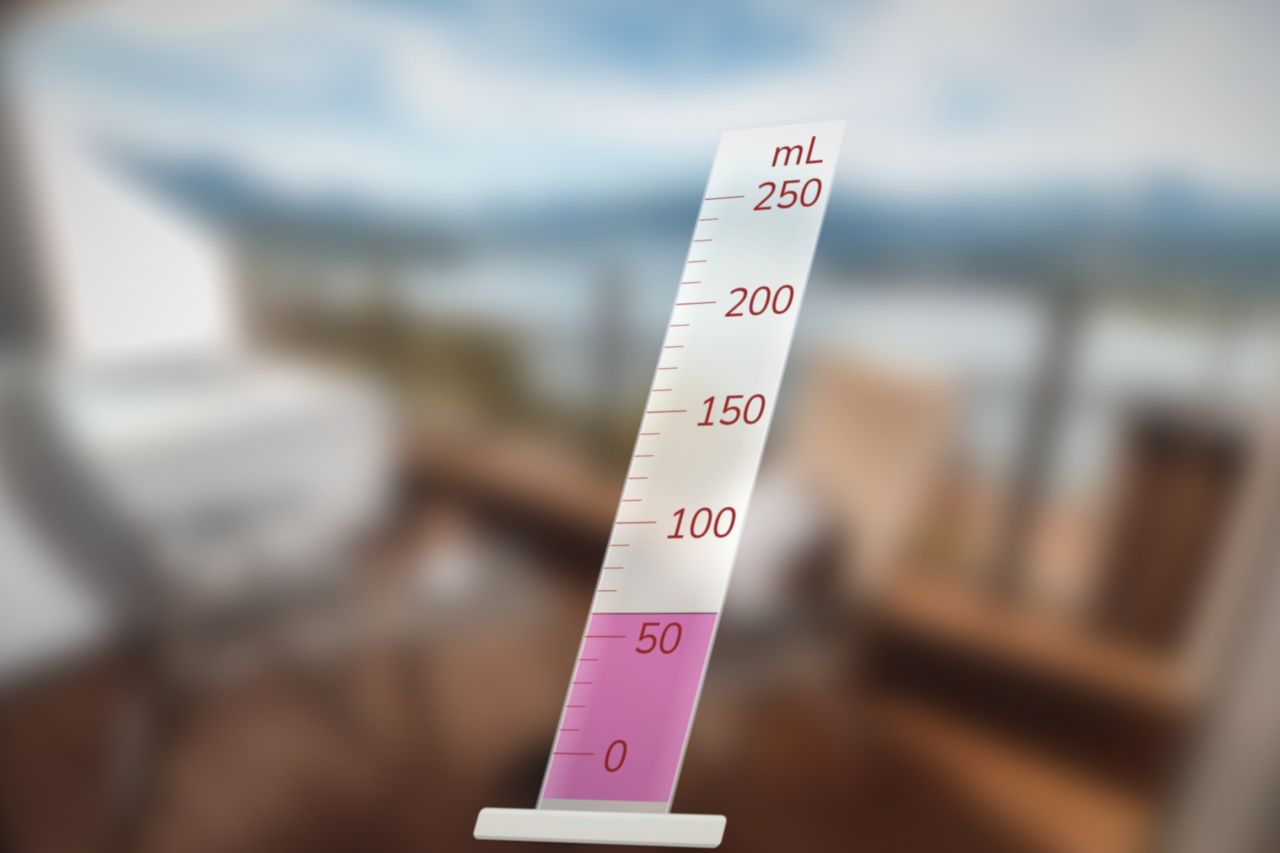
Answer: 60 mL
